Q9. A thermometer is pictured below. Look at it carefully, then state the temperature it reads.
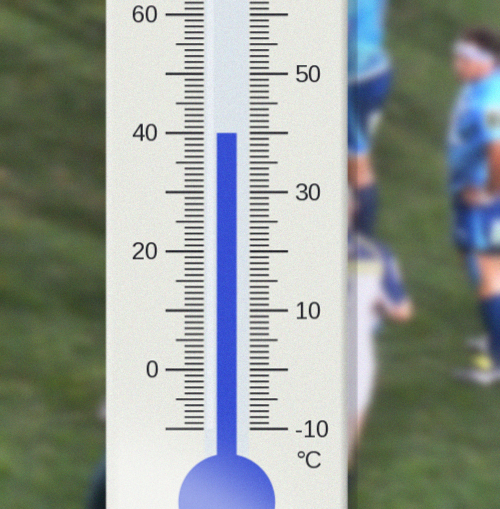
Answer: 40 °C
